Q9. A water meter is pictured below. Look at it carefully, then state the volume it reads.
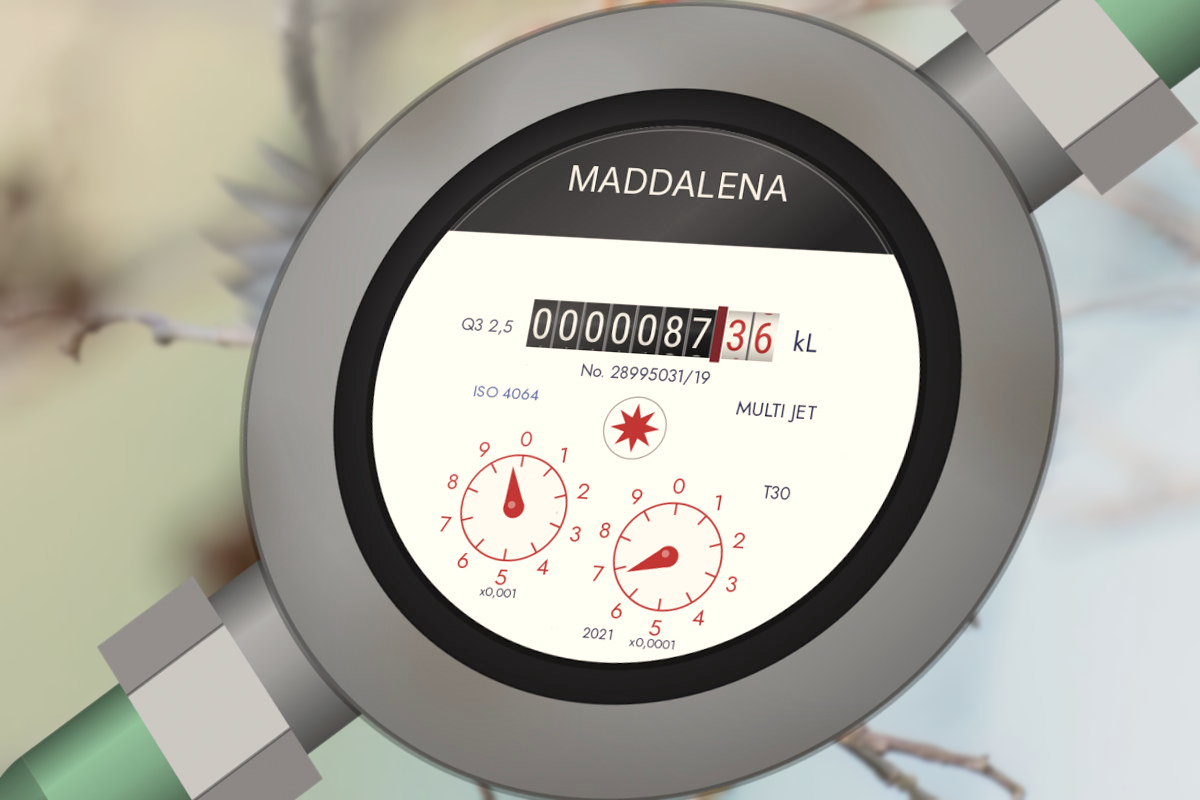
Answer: 87.3596 kL
